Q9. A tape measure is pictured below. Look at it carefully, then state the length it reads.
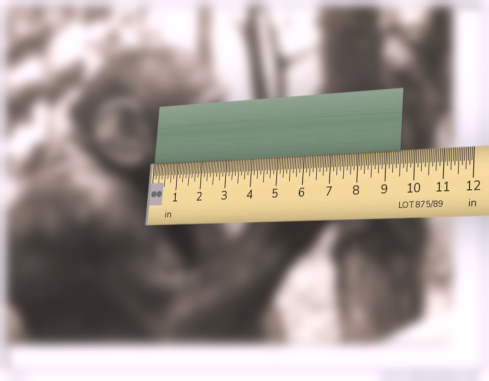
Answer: 9.5 in
